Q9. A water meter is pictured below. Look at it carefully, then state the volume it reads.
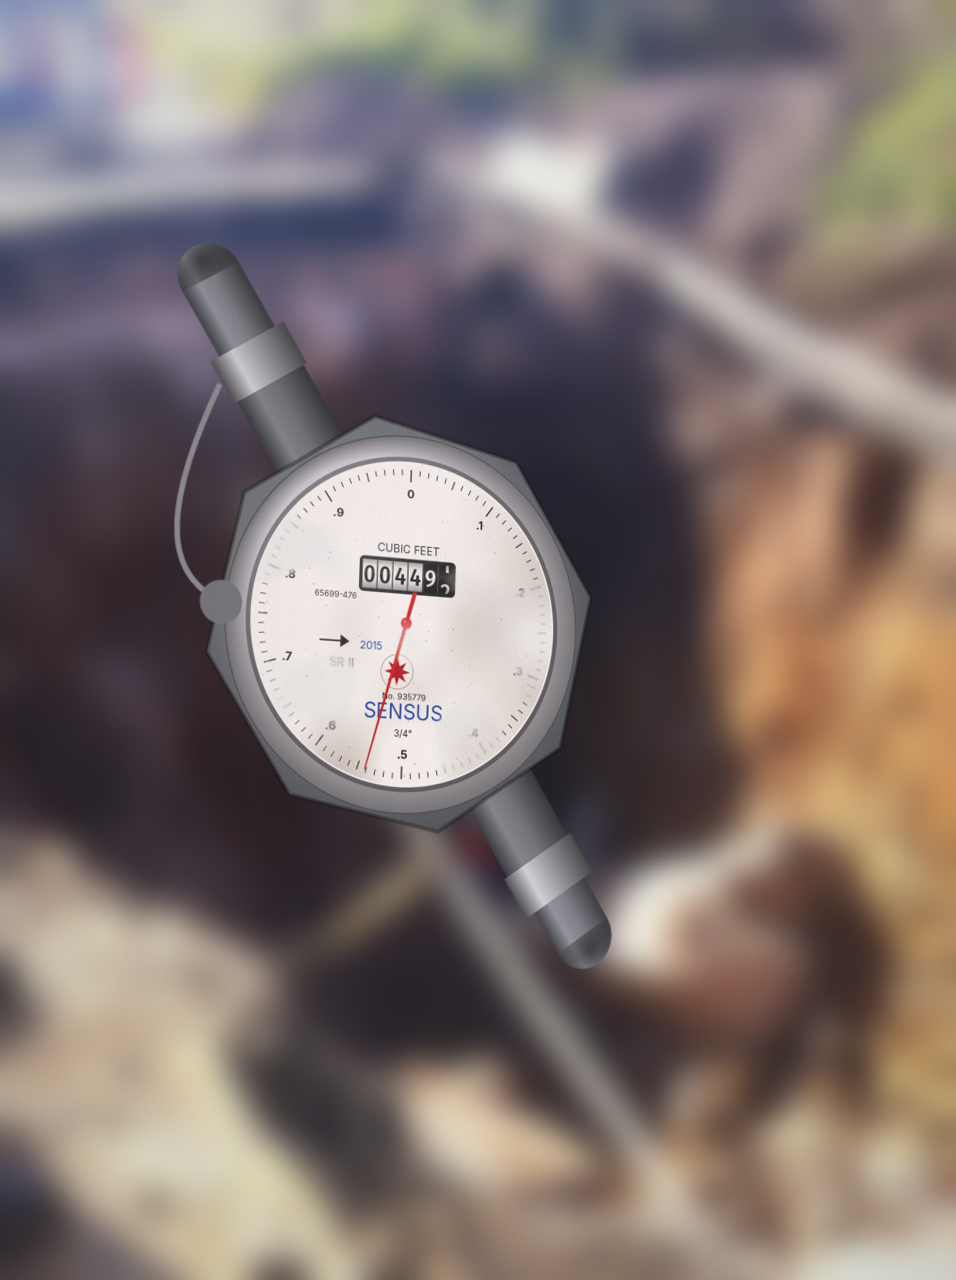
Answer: 4491.54 ft³
